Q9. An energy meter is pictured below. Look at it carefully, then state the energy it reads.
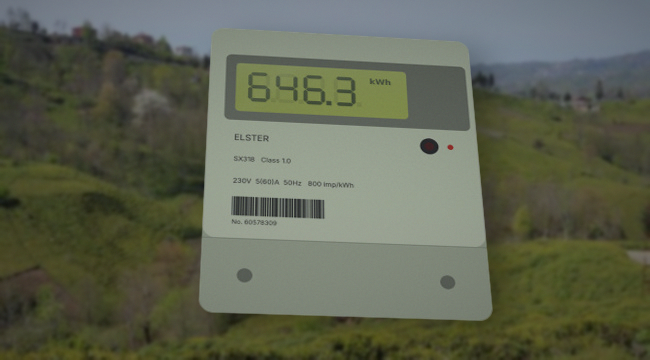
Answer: 646.3 kWh
